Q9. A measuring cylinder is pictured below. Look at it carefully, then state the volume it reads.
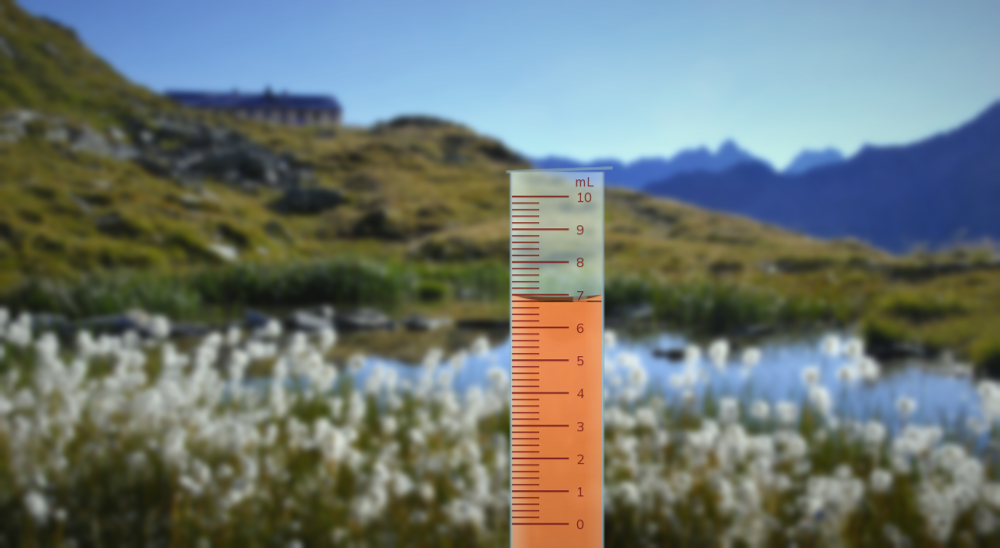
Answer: 6.8 mL
